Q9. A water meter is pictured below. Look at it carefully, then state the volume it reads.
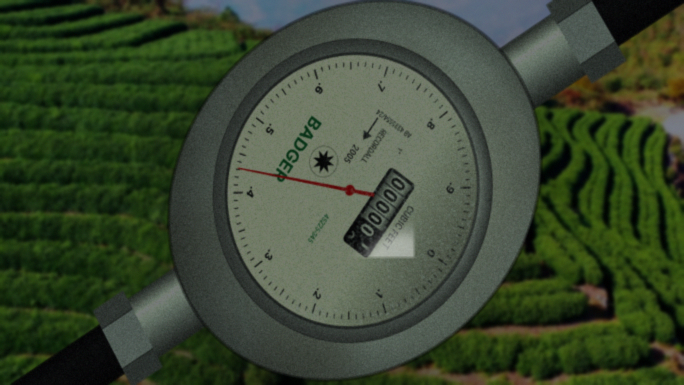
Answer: 1.43 ft³
